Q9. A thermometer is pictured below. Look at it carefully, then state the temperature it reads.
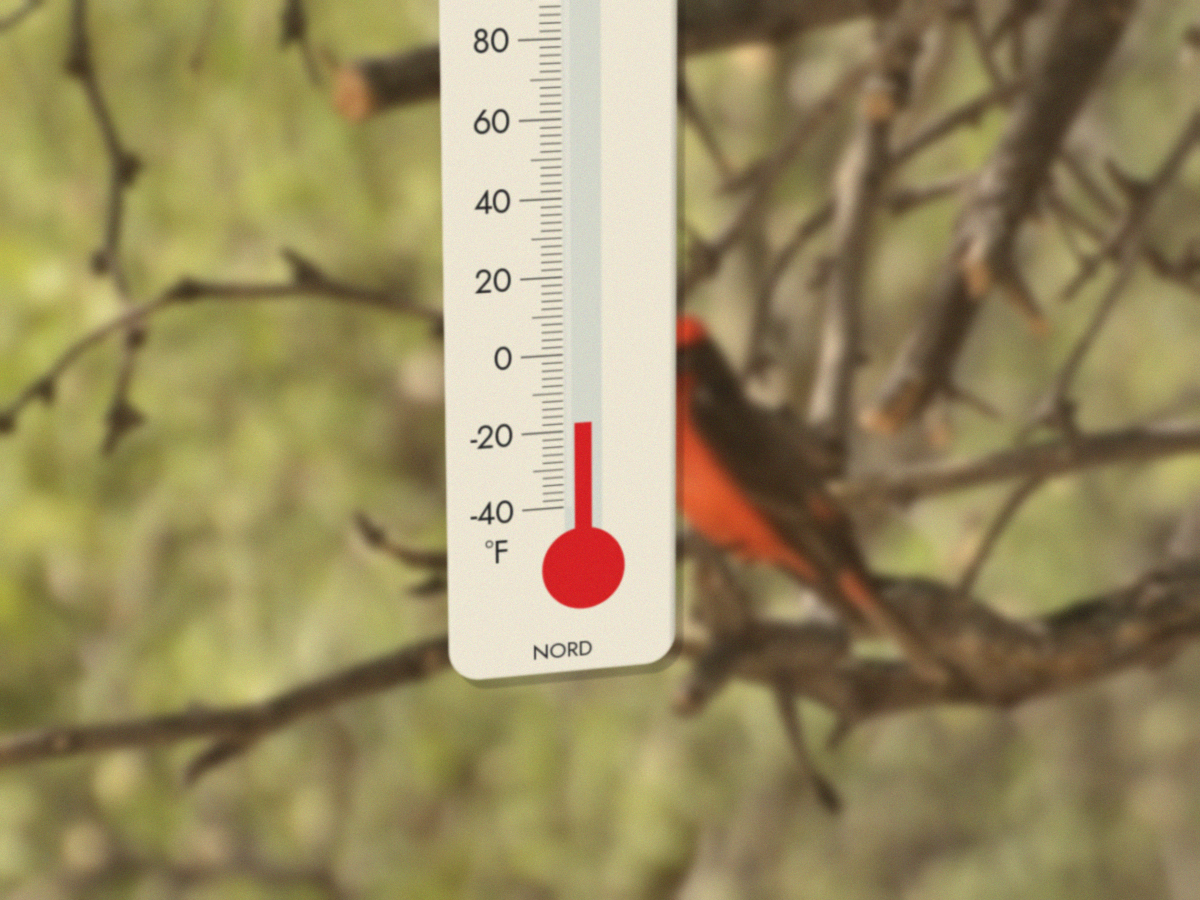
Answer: -18 °F
